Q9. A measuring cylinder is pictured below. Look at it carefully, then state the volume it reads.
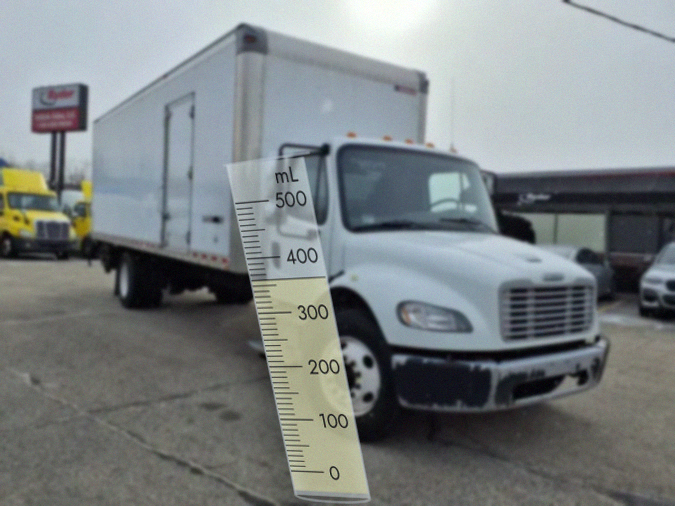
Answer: 360 mL
